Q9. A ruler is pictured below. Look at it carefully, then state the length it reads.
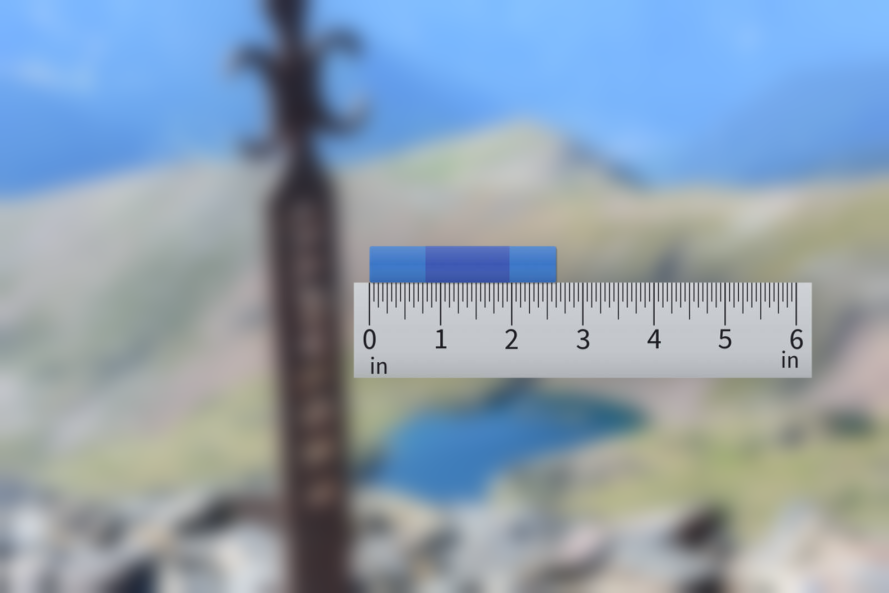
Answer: 2.625 in
